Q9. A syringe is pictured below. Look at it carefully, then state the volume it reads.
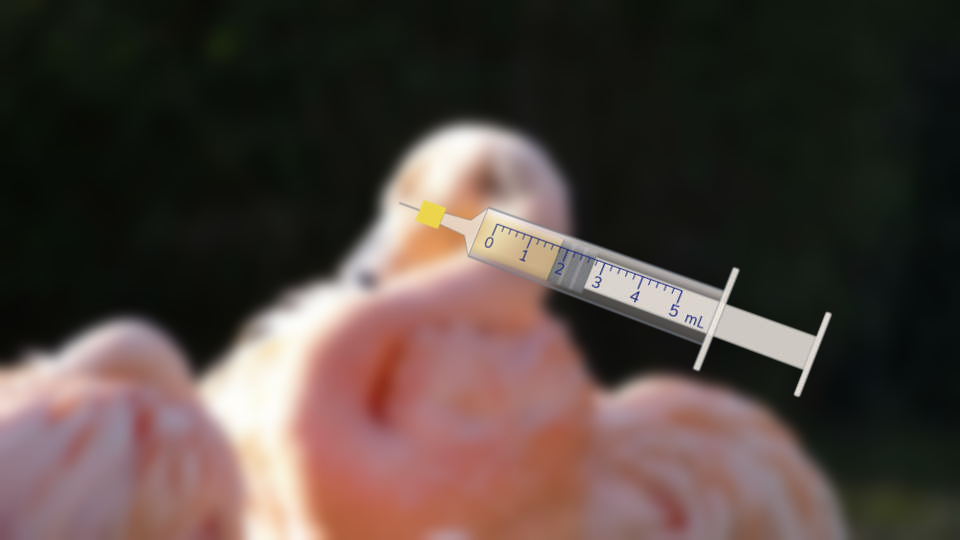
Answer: 1.8 mL
